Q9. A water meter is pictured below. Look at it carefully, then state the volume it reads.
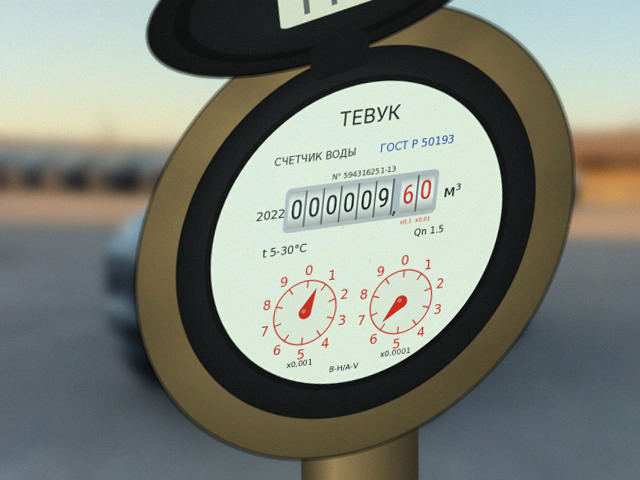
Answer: 9.6006 m³
